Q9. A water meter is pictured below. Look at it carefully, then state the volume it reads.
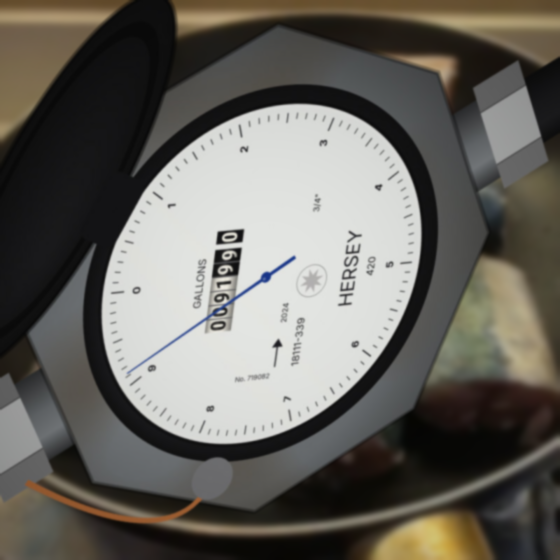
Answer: 91989.1 gal
